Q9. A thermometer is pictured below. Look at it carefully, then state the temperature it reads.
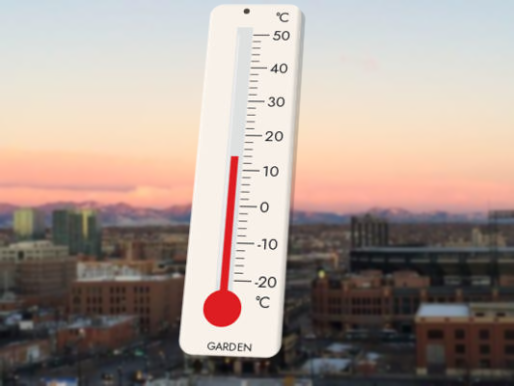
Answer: 14 °C
